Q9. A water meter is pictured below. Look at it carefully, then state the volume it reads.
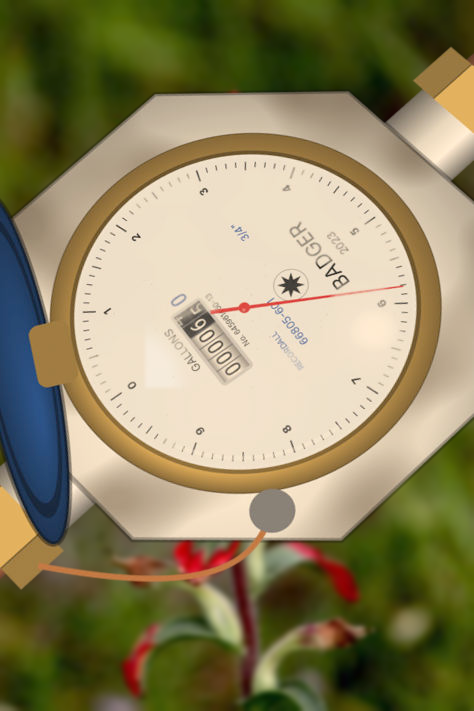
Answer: 645.8 gal
